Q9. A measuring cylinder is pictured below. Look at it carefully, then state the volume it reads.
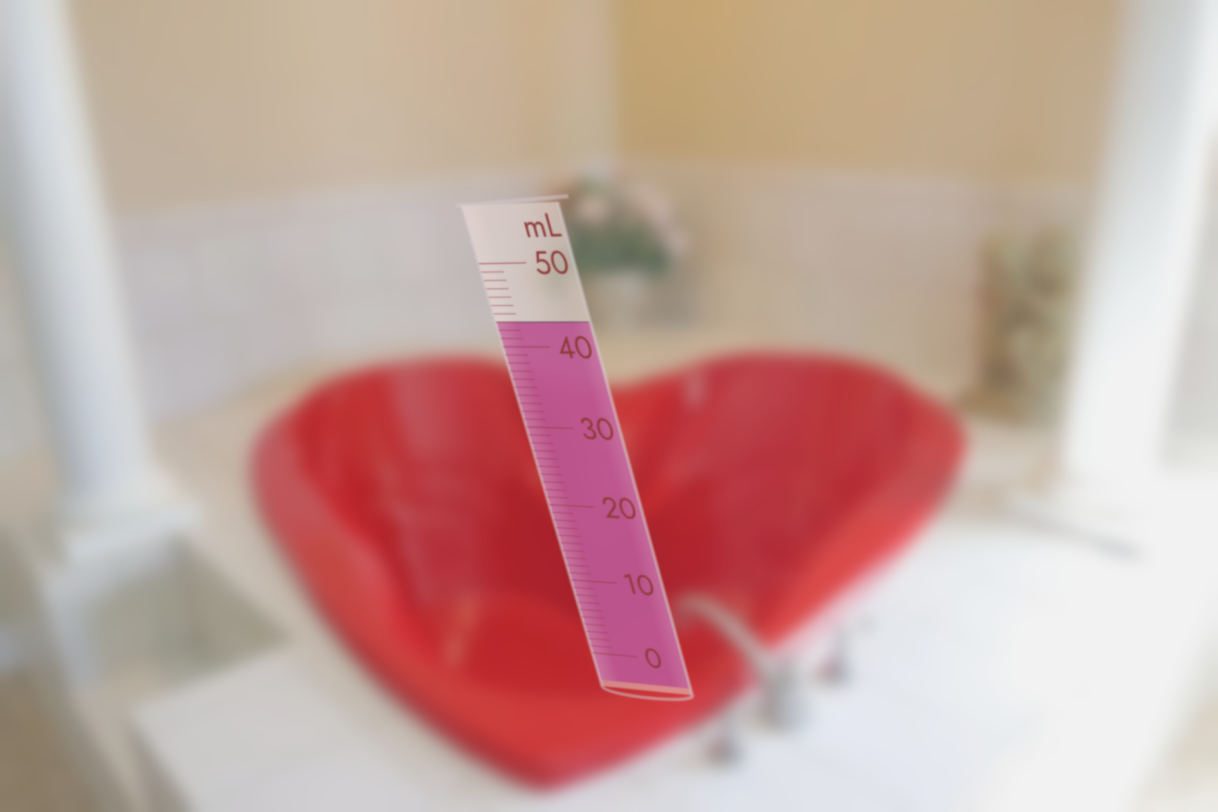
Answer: 43 mL
